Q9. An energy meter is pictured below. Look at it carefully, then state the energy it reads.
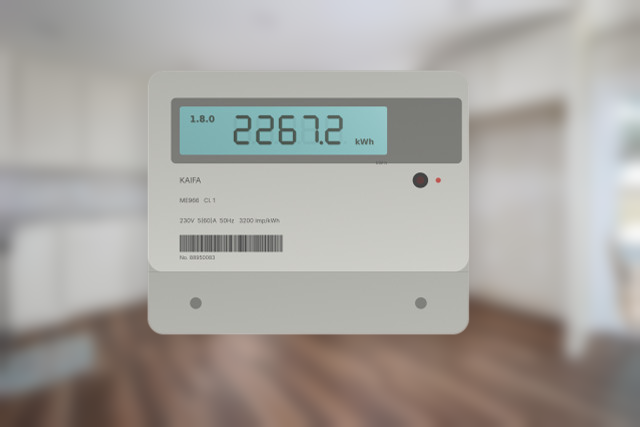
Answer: 2267.2 kWh
